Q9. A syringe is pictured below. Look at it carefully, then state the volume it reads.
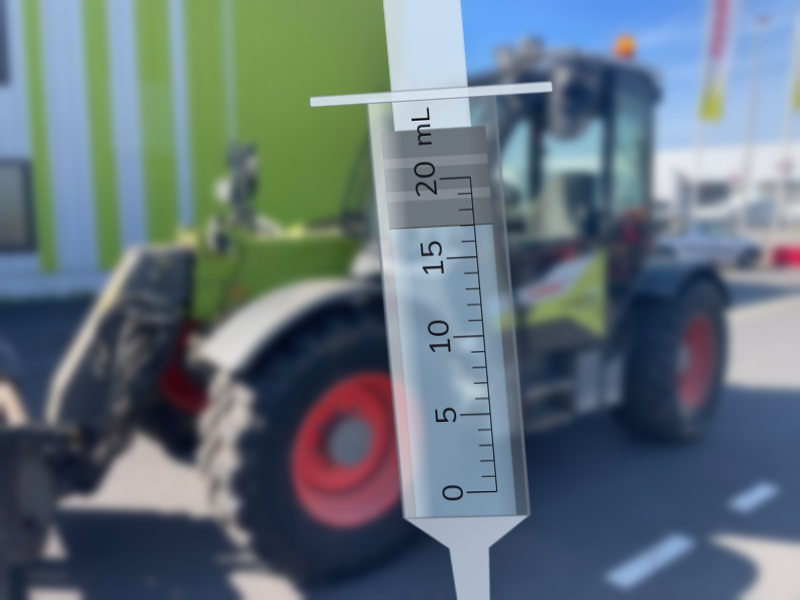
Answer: 17 mL
